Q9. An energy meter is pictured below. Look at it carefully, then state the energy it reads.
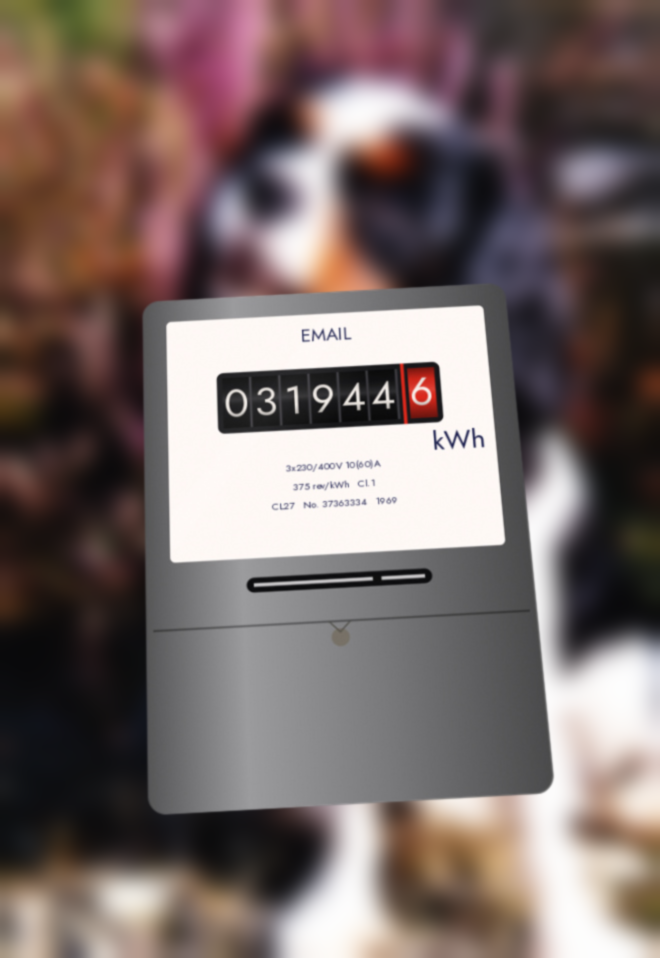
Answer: 31944.6 kWh
